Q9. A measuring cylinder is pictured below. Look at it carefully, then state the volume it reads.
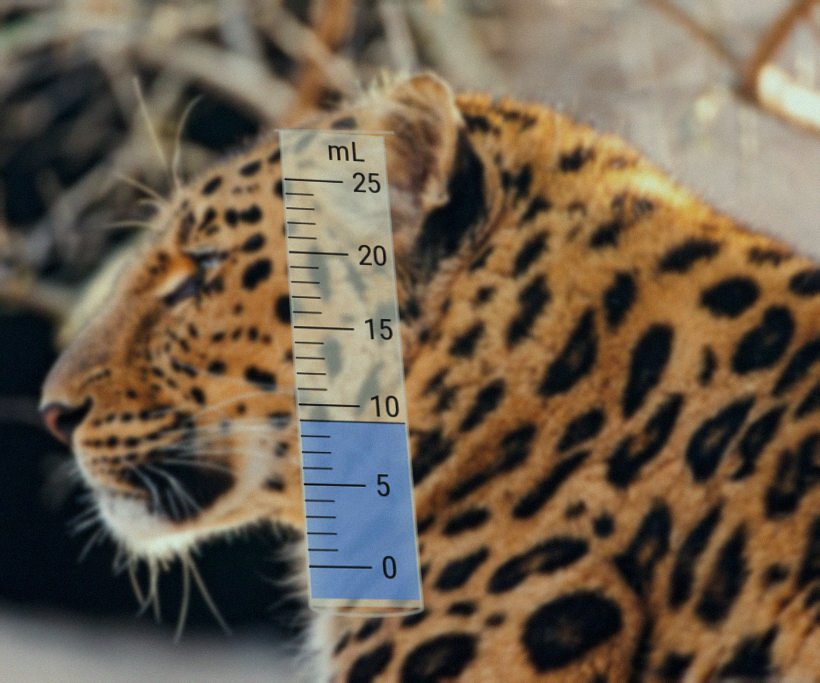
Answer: 9 mL
